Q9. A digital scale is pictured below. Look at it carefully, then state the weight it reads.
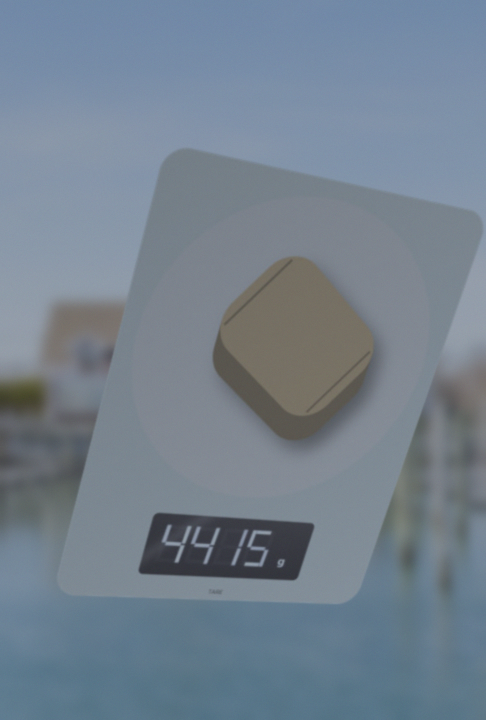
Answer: 4415 g
